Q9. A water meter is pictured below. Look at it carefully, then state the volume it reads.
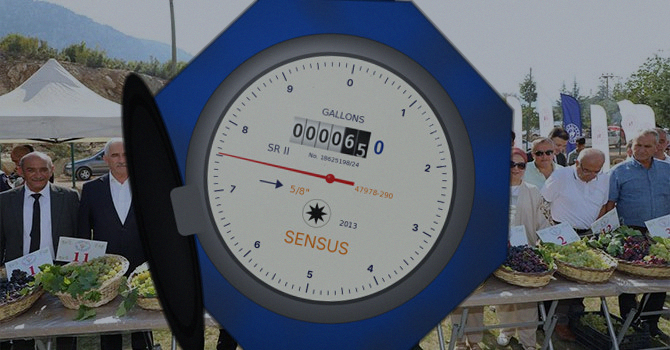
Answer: 647.5 gal
